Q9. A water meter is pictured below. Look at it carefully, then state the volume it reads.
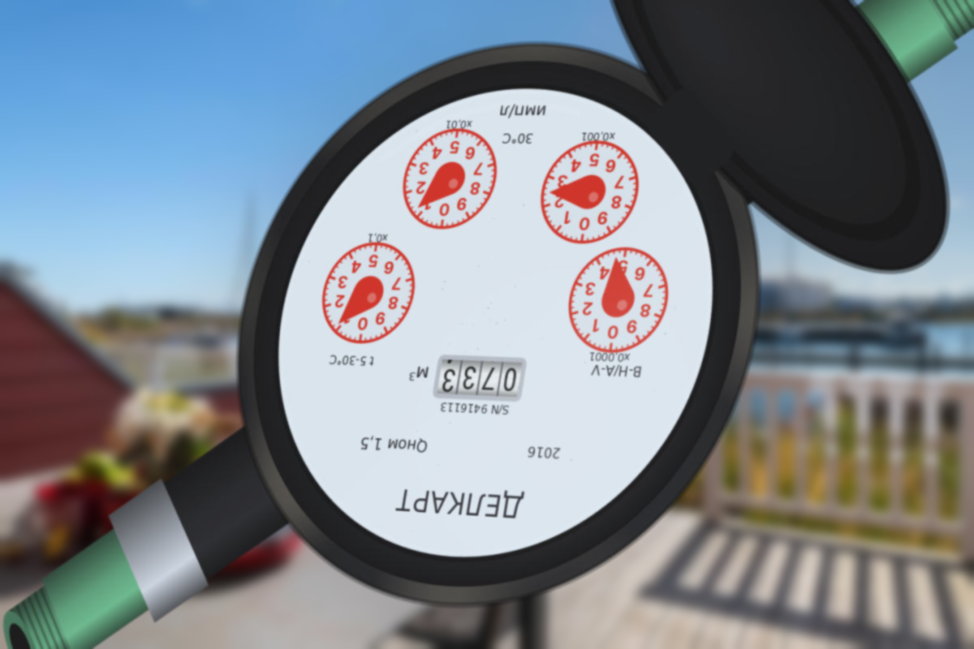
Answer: 733.1124 m³
